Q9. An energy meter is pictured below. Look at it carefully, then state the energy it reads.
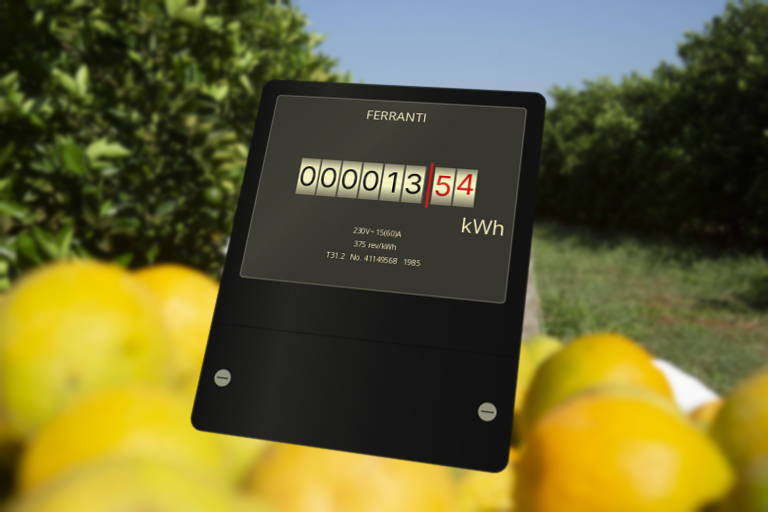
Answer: 13.54 kWh
